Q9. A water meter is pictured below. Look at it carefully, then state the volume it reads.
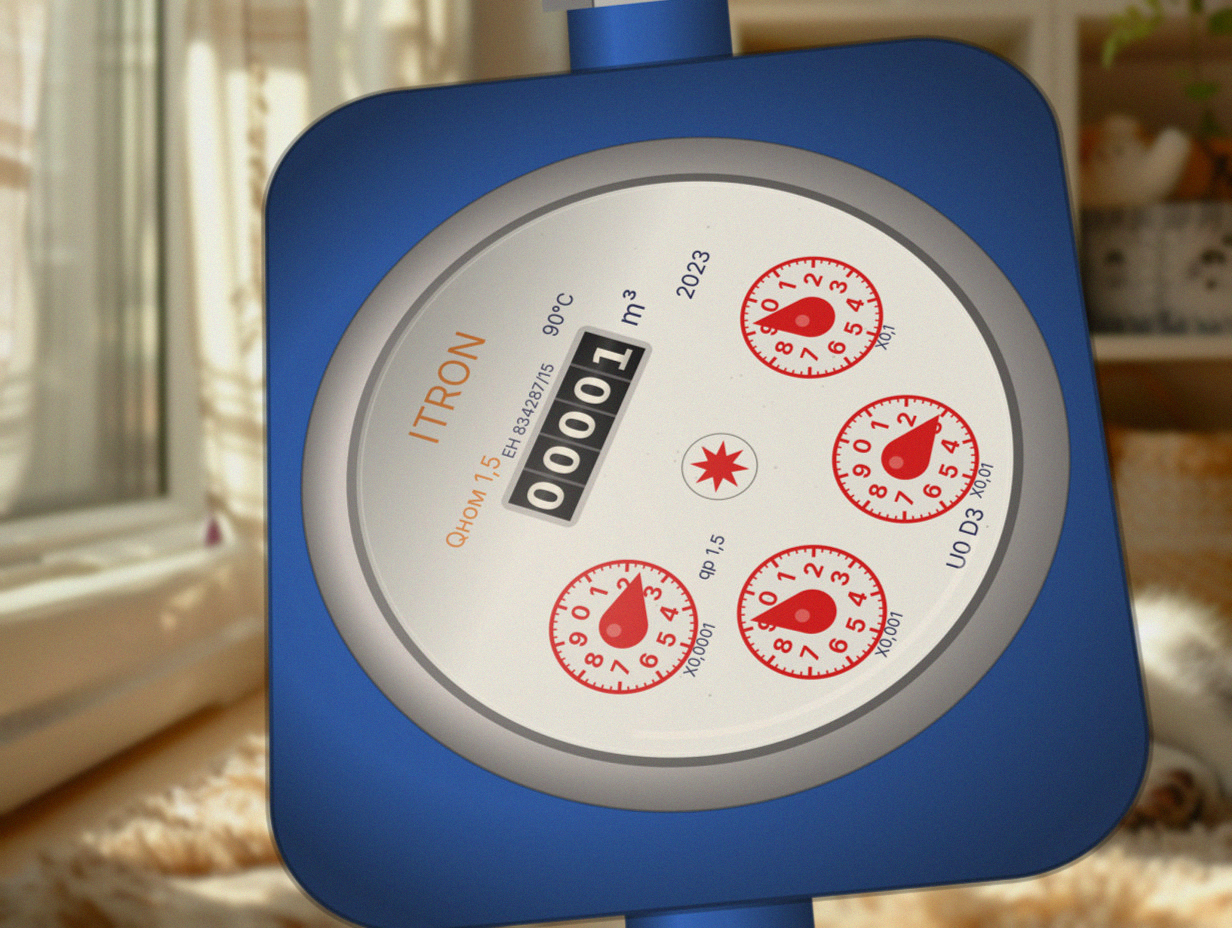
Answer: 0.9292 m³
